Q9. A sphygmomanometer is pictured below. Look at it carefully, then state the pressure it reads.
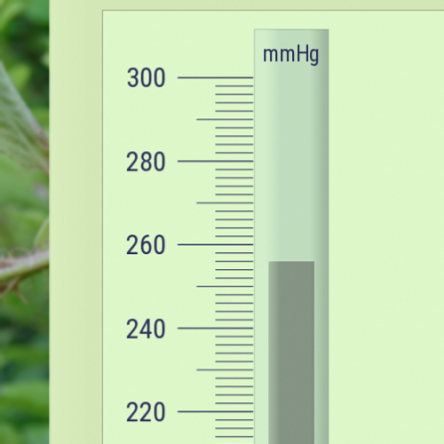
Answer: 256 mmHg
